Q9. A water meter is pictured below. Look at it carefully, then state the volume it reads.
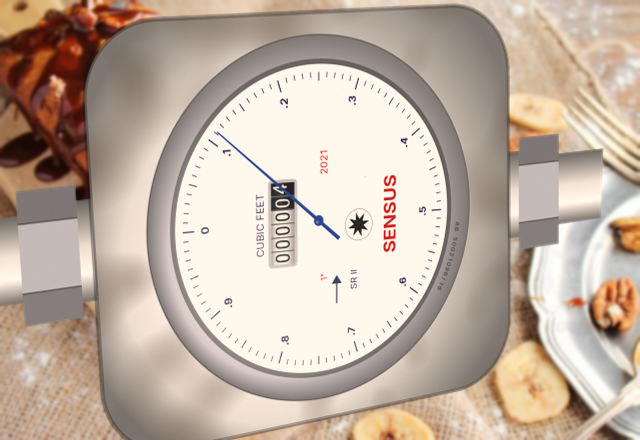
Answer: 4.11 ft³
